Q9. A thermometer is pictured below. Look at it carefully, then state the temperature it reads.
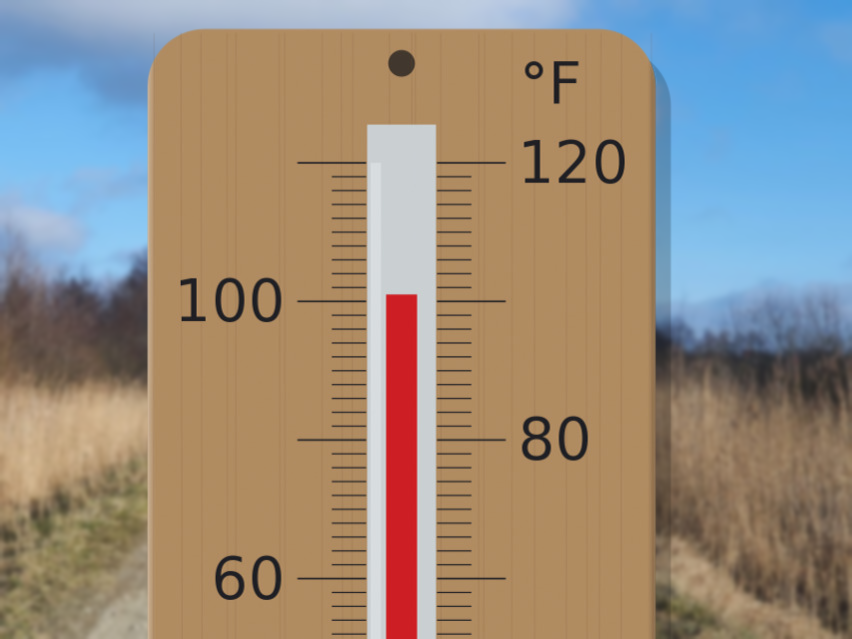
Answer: 101 °F
